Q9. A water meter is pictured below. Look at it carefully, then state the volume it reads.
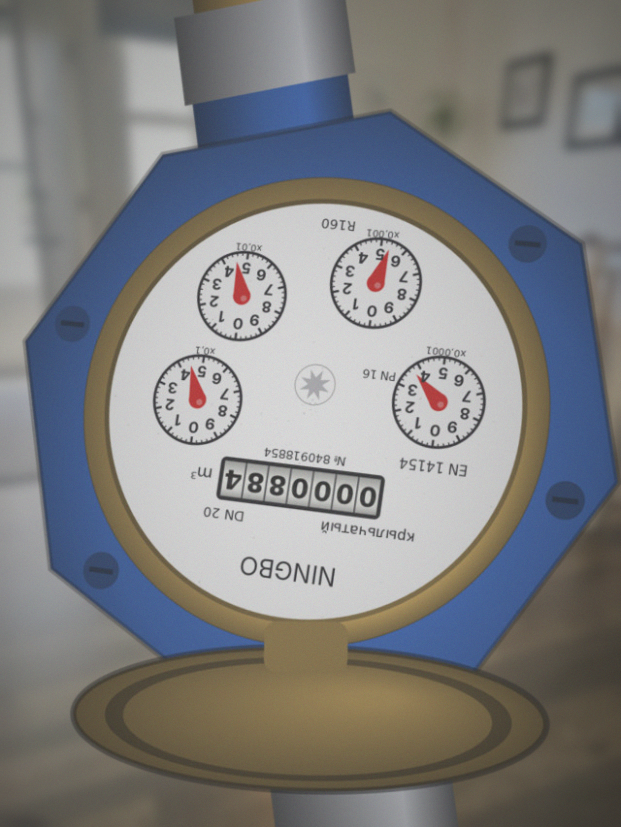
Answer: 884.4453 m³
